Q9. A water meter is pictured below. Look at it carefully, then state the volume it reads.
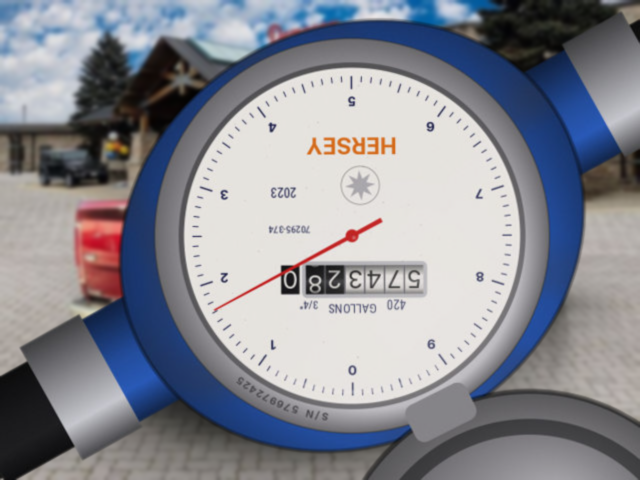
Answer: 5743281.7 gal
